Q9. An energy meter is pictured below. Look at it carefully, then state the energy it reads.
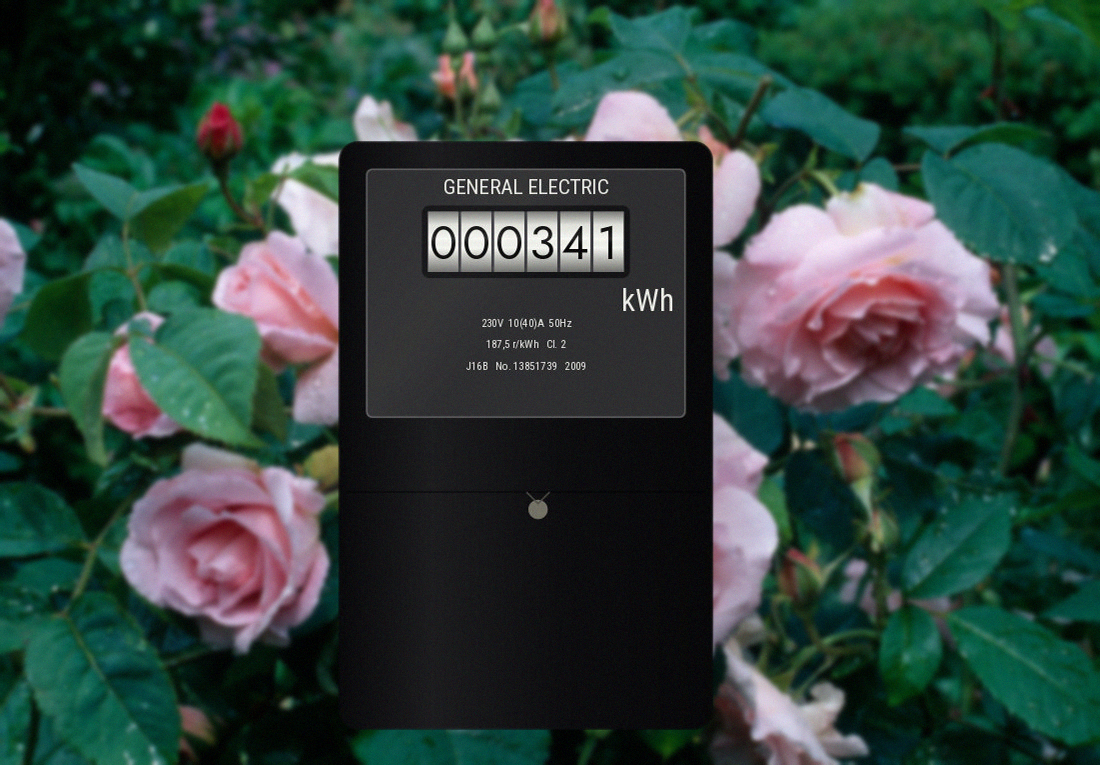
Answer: 341 kWh
